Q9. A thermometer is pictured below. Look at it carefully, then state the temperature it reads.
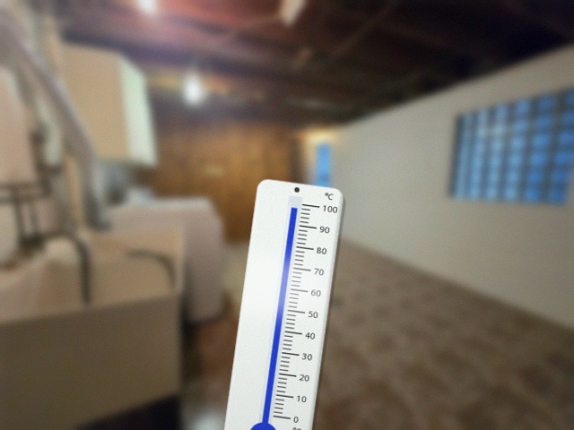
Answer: 98 °C
